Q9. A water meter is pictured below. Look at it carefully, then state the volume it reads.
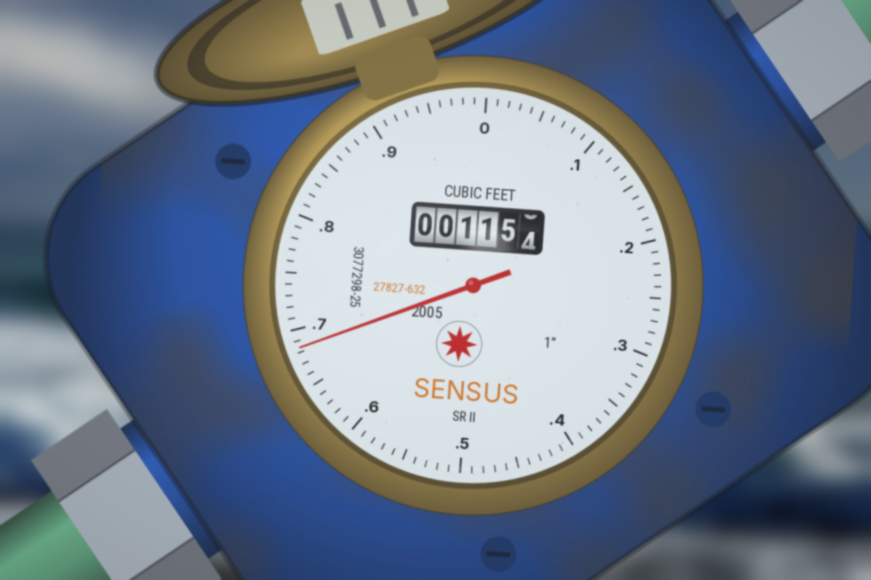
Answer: 1153.68 ft³
